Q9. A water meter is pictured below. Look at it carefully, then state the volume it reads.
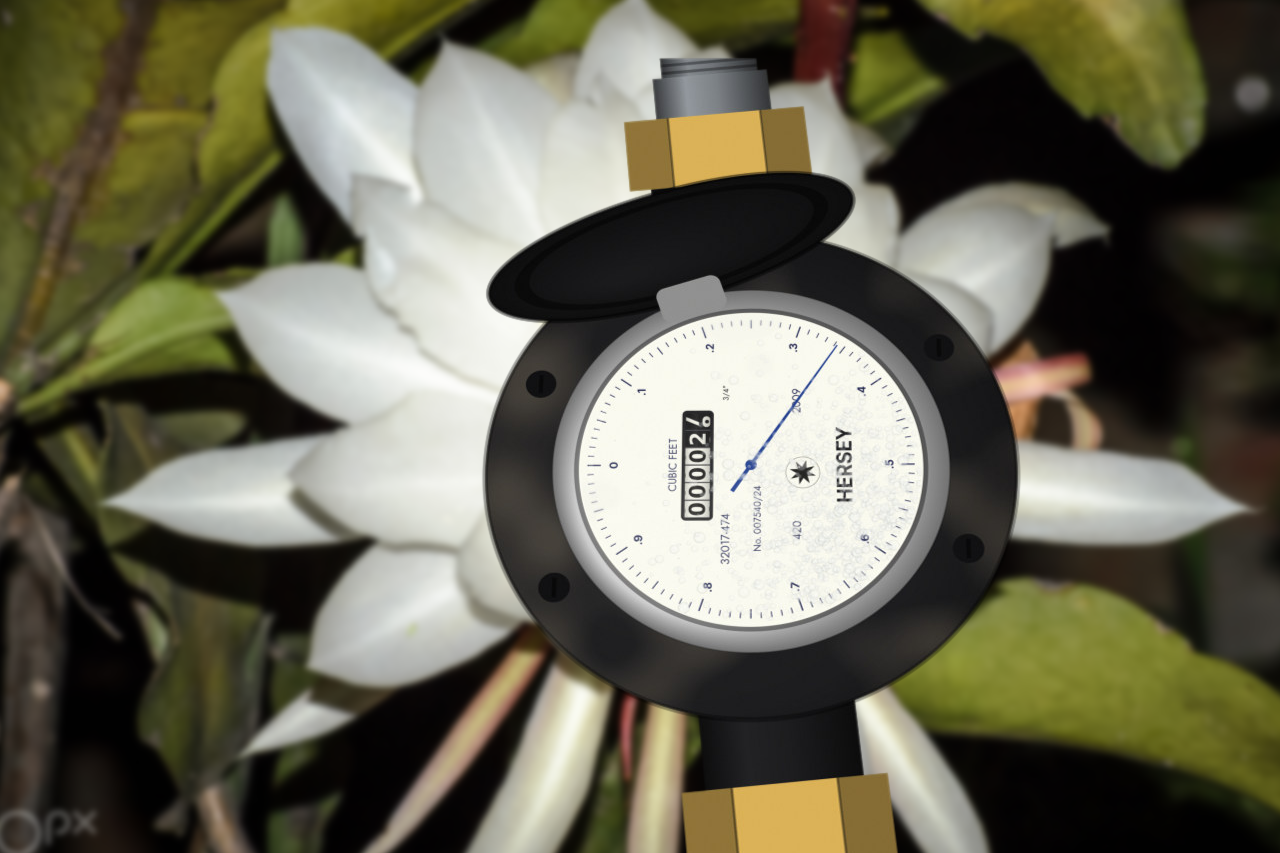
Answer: 27.34 ft³
